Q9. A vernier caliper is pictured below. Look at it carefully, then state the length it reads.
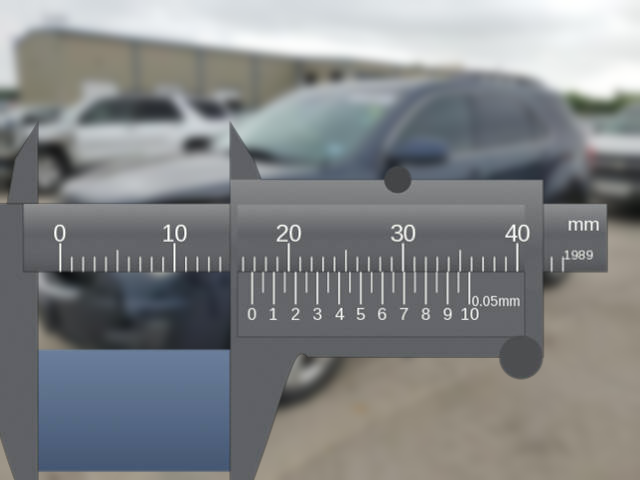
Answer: 16.8 mm
